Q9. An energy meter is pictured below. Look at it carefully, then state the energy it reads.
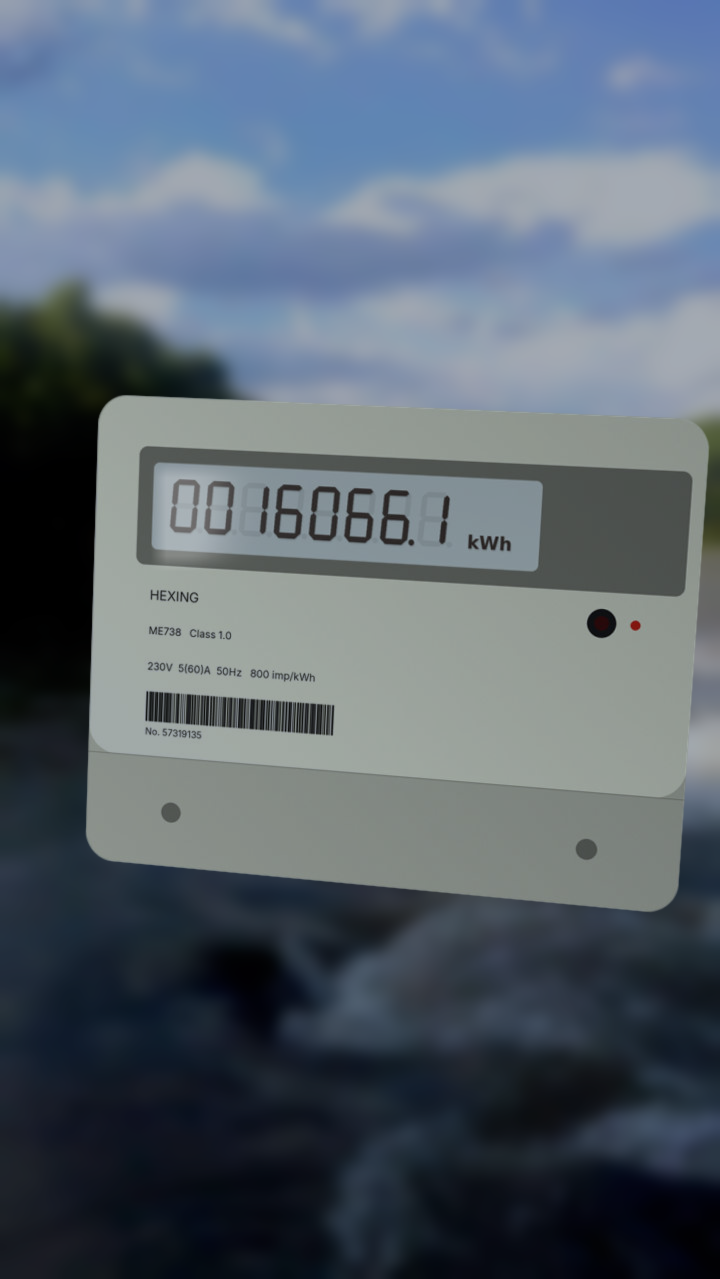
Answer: 16066.1 kWh
